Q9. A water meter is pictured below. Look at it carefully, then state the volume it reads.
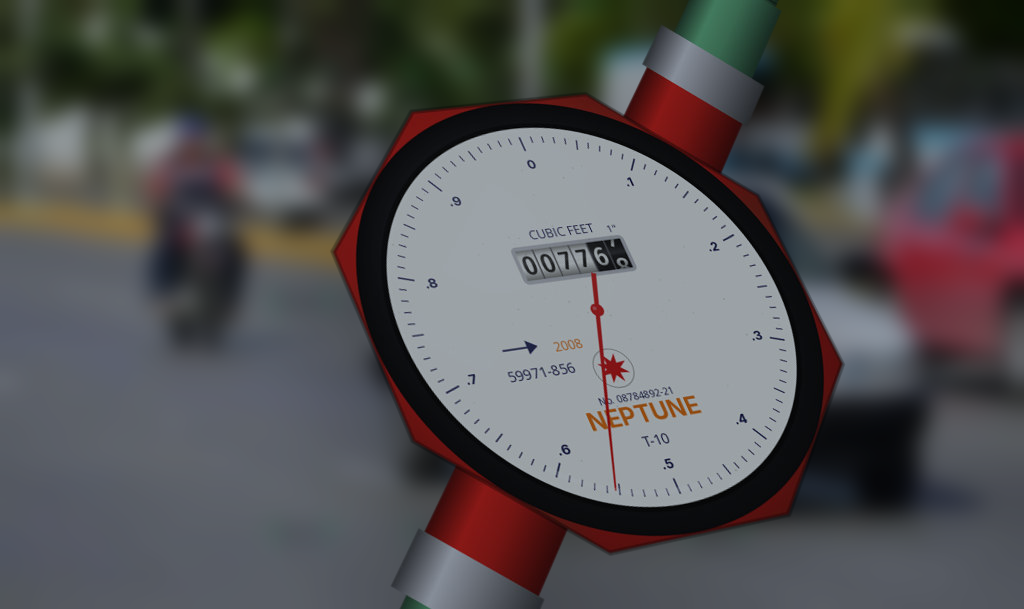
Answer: 7767.55 ft³
